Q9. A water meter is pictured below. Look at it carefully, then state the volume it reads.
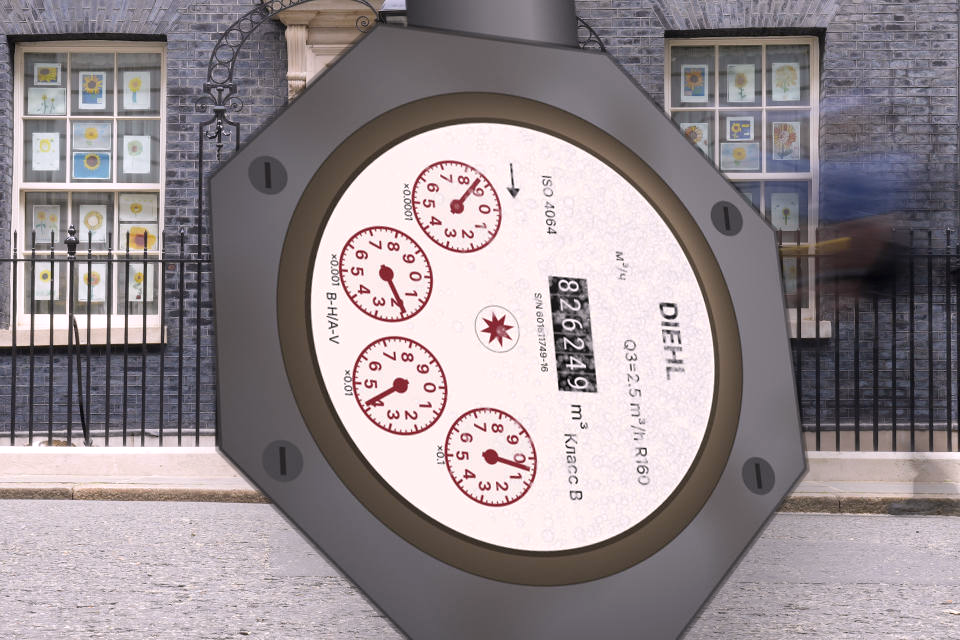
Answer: 826249.0418 m³
